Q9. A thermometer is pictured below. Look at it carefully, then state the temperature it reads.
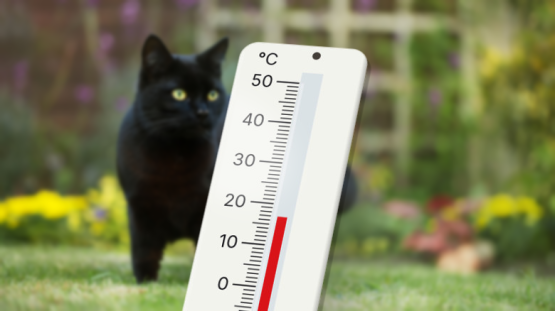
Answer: 17 °C
